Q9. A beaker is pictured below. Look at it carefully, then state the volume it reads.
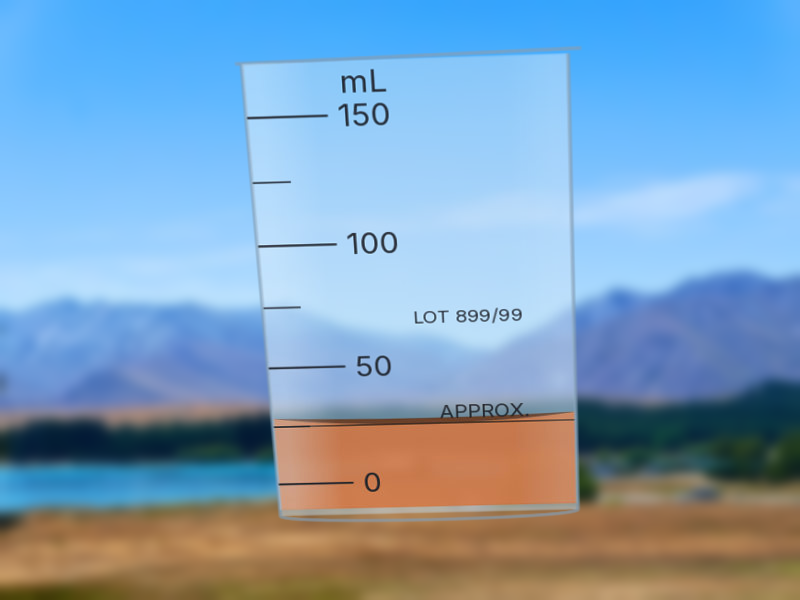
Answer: 25 mL
